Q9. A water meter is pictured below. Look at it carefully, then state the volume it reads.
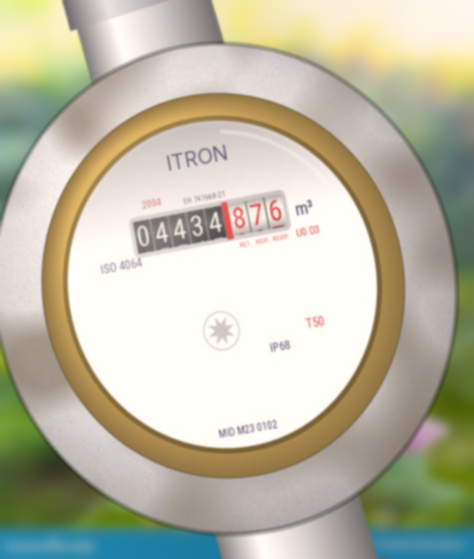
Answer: 4434.876 m³
